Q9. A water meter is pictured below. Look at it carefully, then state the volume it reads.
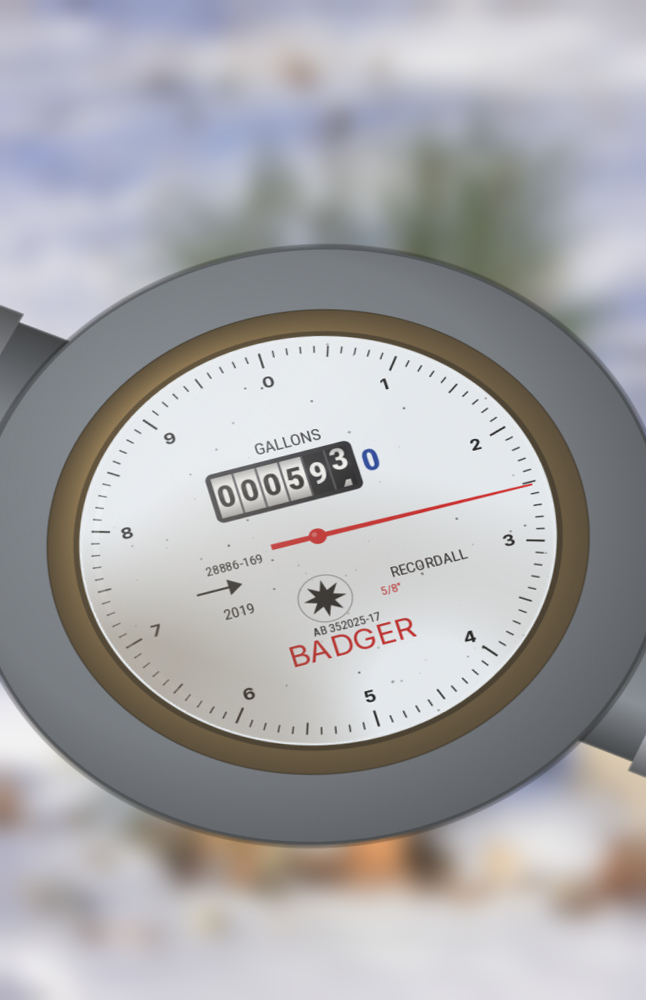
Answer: 5932.5 gal
